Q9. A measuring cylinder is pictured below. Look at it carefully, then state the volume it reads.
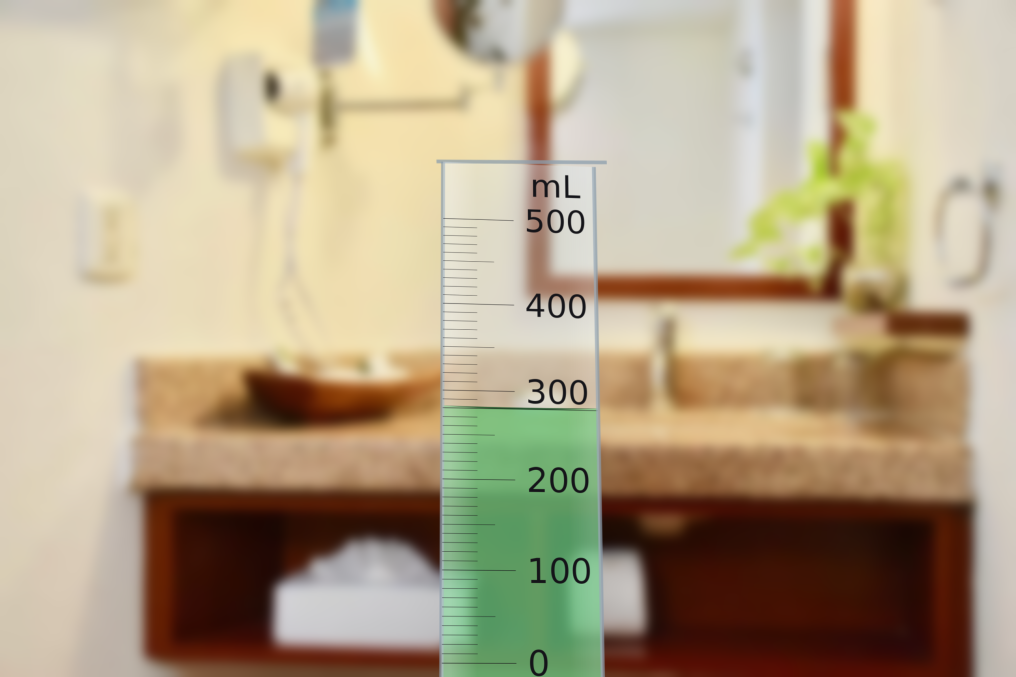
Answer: 280 mL
